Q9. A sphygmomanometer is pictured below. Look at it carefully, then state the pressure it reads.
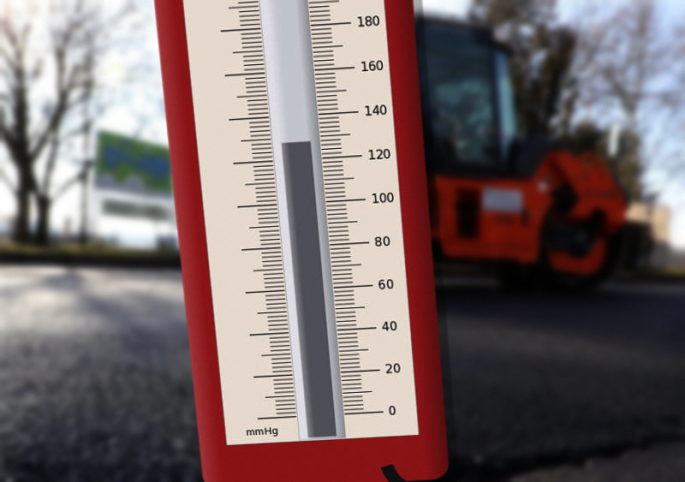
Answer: 128 mmHg
